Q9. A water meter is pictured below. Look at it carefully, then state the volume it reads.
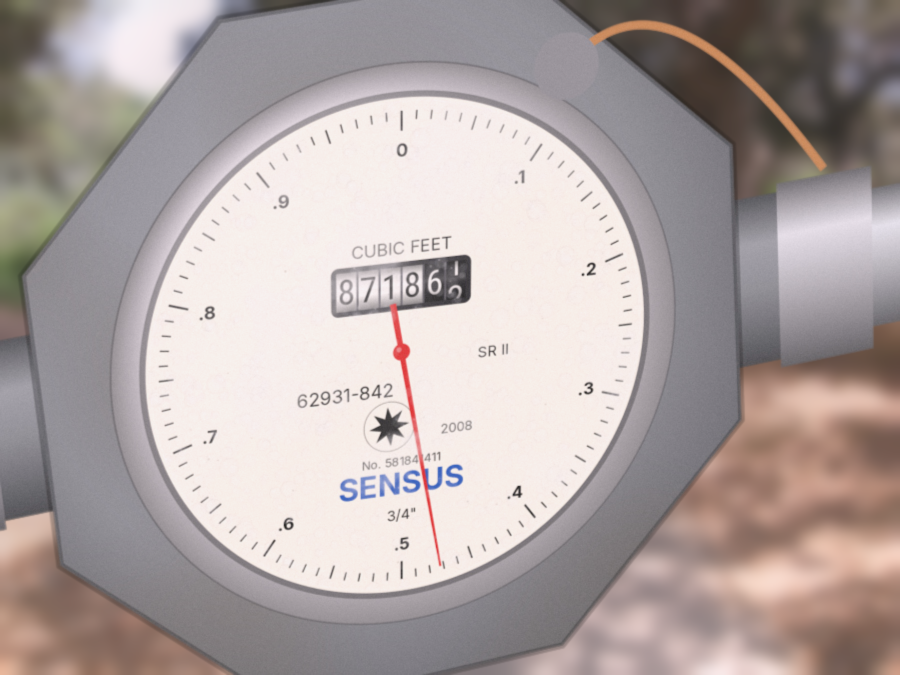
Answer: 871861.47 ft³
